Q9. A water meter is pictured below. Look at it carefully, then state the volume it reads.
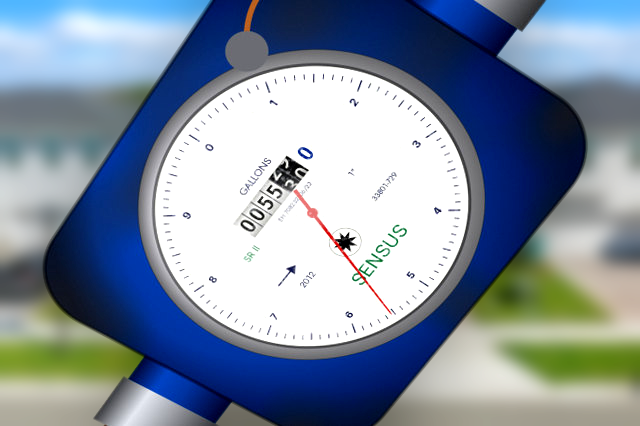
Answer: 55295.5 gal
